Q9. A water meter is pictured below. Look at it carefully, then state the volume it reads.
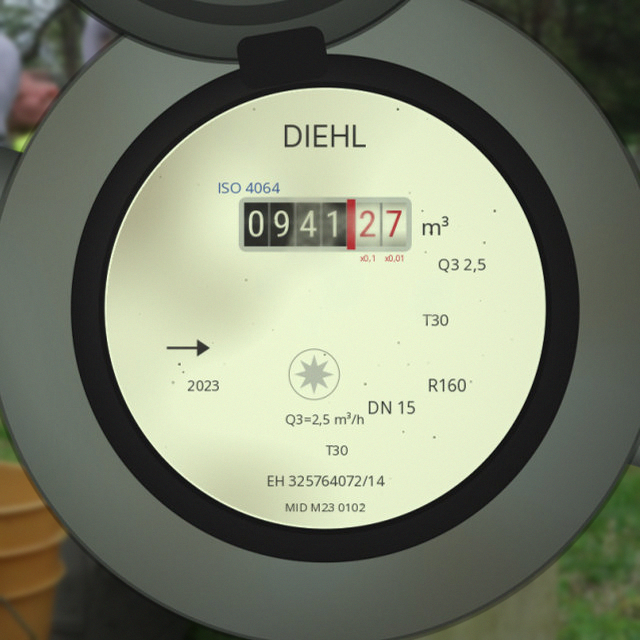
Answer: 941.27 m³
